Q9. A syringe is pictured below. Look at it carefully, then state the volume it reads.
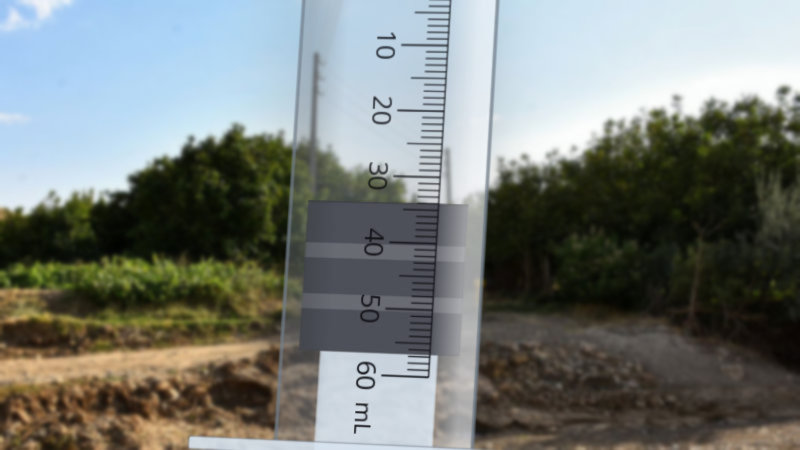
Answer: 34 mL
